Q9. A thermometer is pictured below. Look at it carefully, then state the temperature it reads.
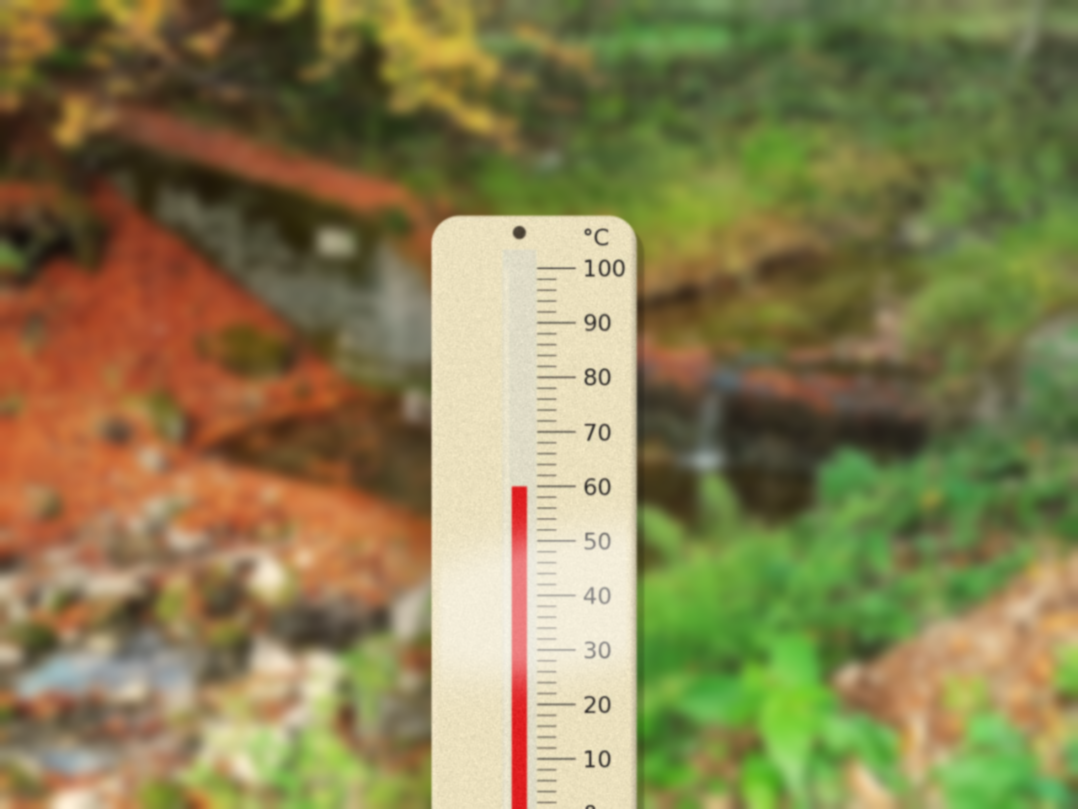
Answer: 60 °C
